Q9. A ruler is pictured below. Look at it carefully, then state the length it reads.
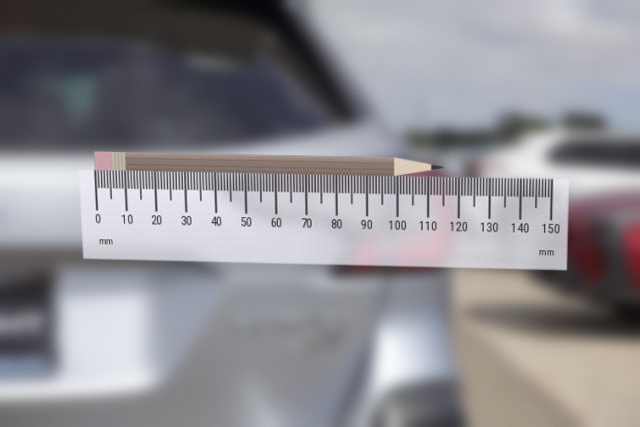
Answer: 115 mm
